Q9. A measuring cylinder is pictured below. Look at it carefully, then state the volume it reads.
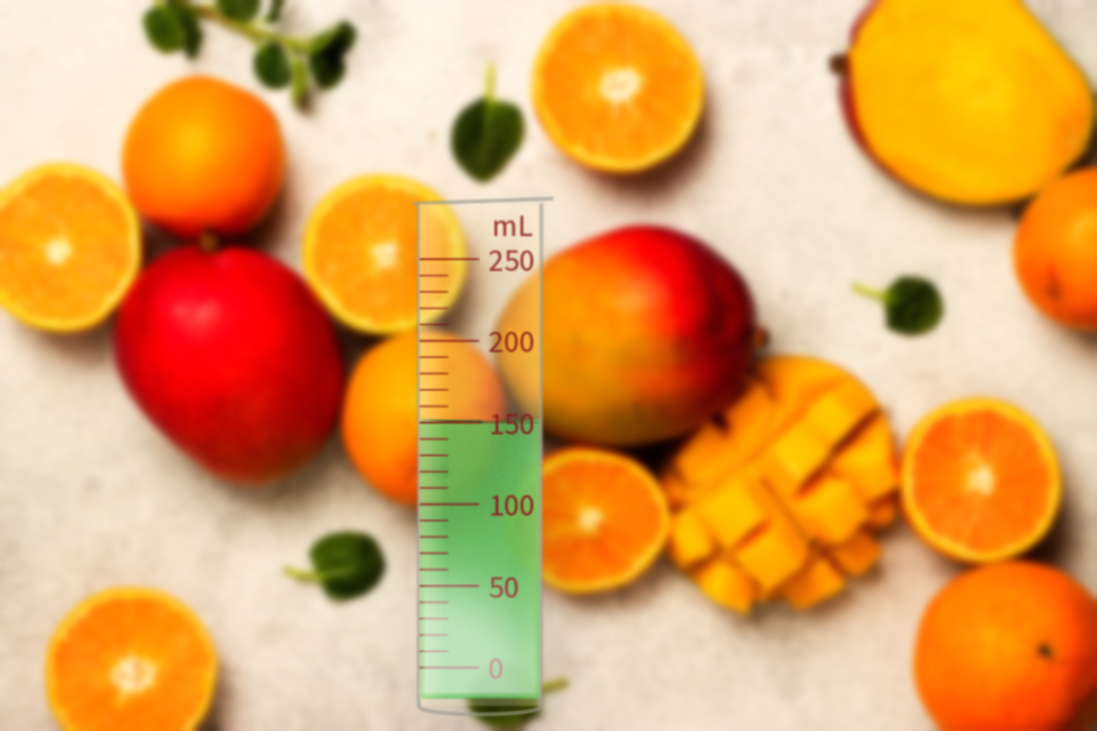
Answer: 150 mL
